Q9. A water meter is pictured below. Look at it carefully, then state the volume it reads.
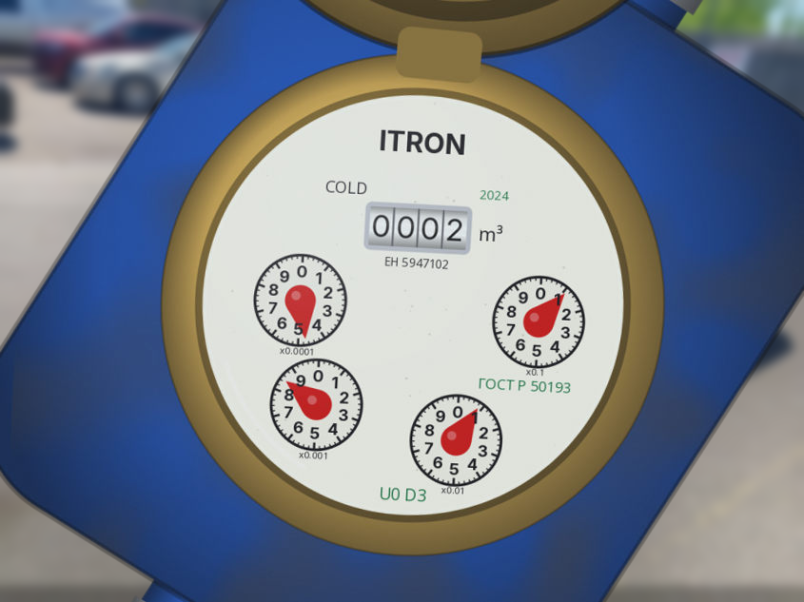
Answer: 2.1084 m³
